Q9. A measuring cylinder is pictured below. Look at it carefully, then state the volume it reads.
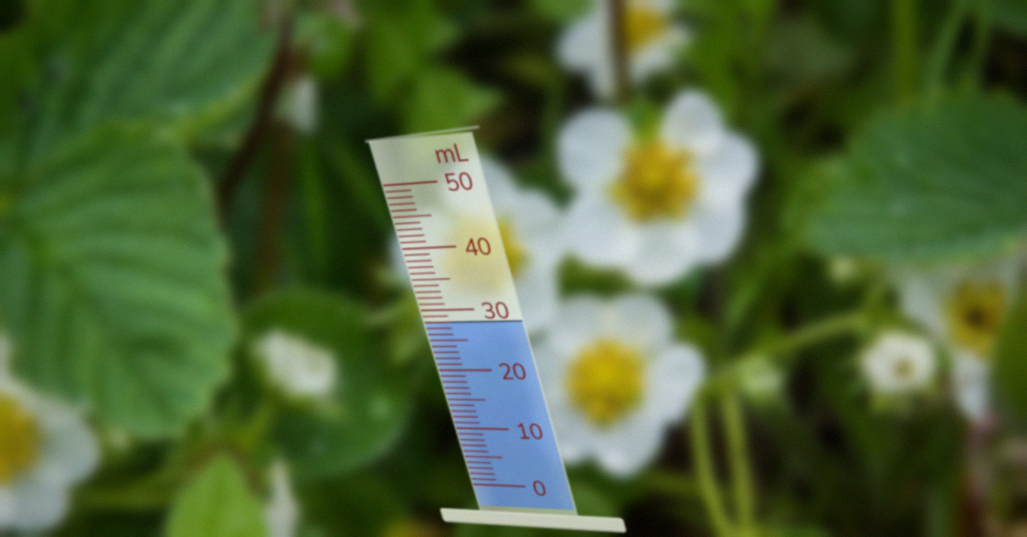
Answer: 28 mL
